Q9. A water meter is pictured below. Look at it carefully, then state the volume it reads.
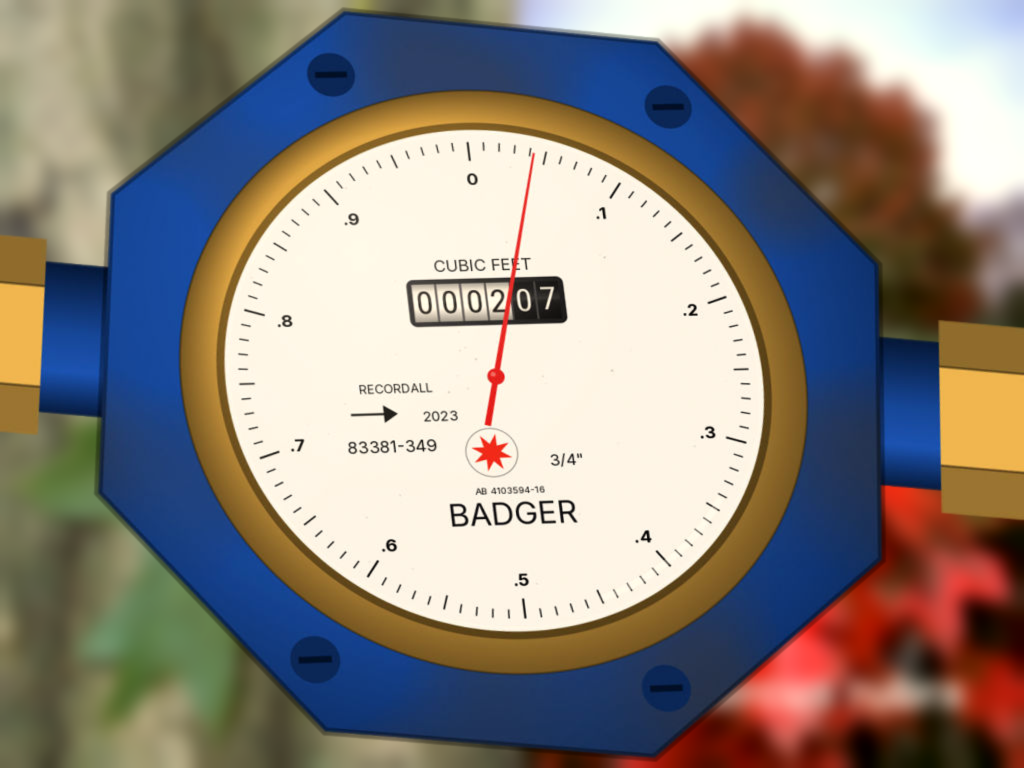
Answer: 207.04 ft³
